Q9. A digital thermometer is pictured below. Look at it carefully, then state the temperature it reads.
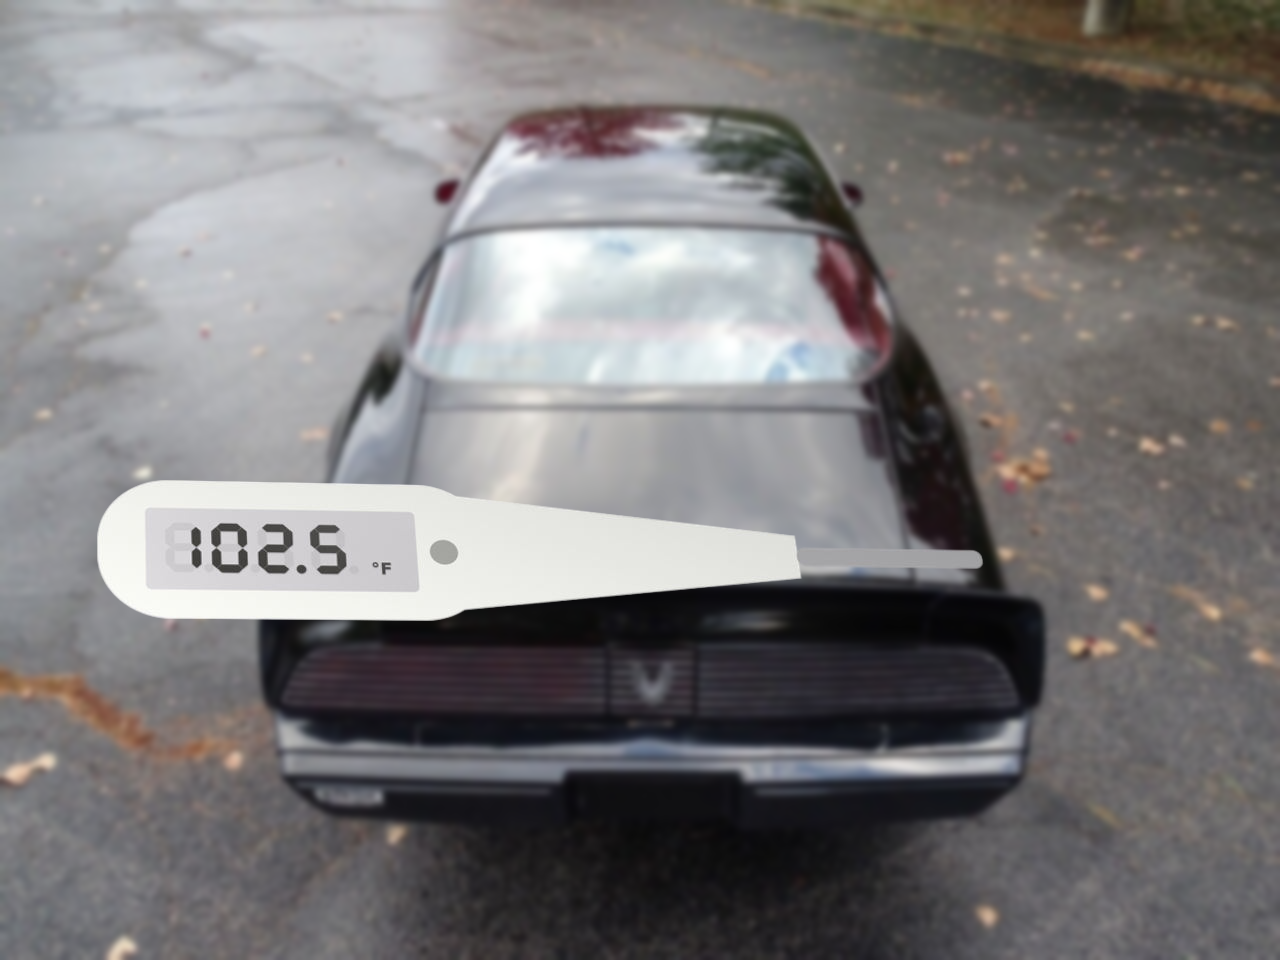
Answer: 102.5 °F
